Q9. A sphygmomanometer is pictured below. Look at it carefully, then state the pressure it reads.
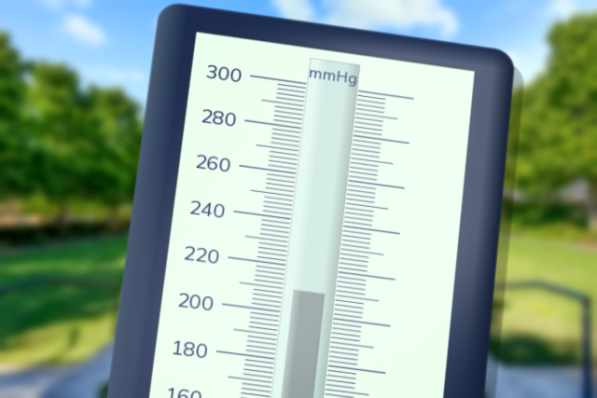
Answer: 210 mmHg
